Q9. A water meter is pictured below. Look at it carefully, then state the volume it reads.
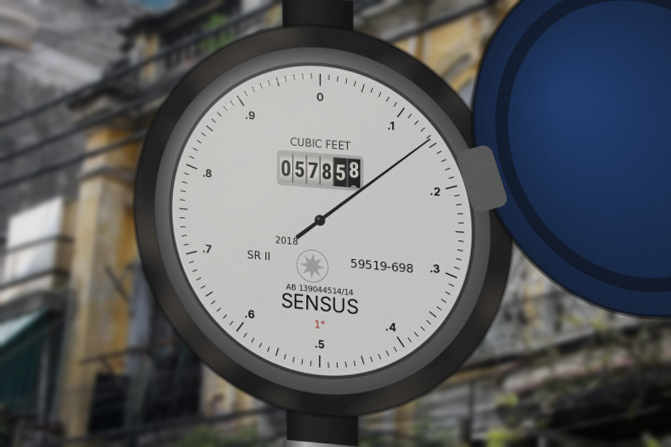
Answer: 57858.14 ft³
